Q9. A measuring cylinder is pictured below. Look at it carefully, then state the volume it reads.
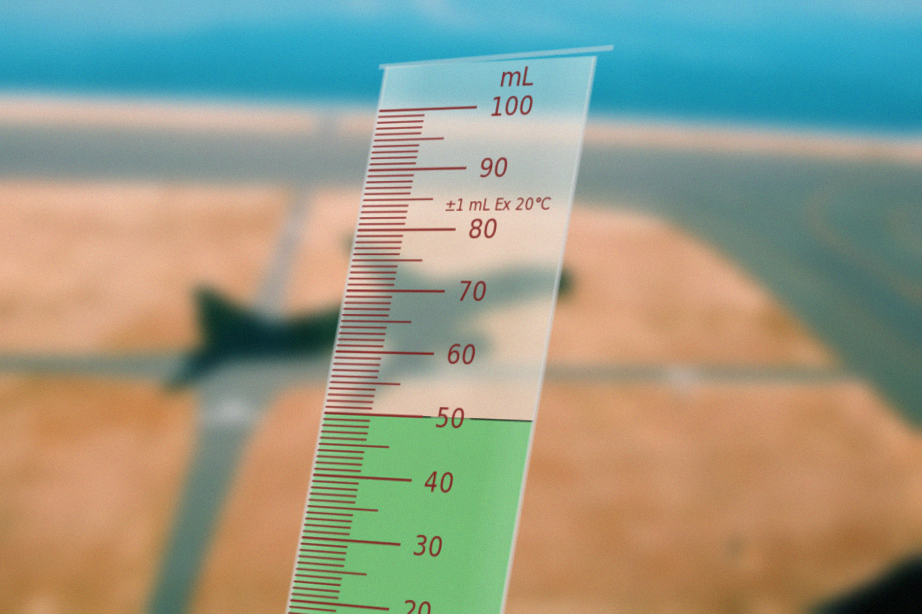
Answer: 50 mL
